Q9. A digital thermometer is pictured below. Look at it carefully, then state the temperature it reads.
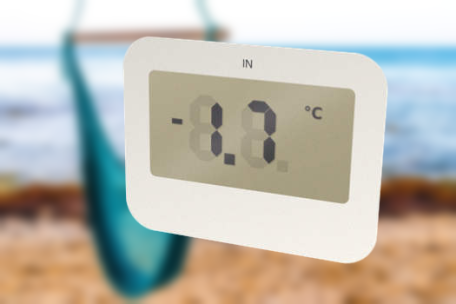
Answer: -1.7 °C
